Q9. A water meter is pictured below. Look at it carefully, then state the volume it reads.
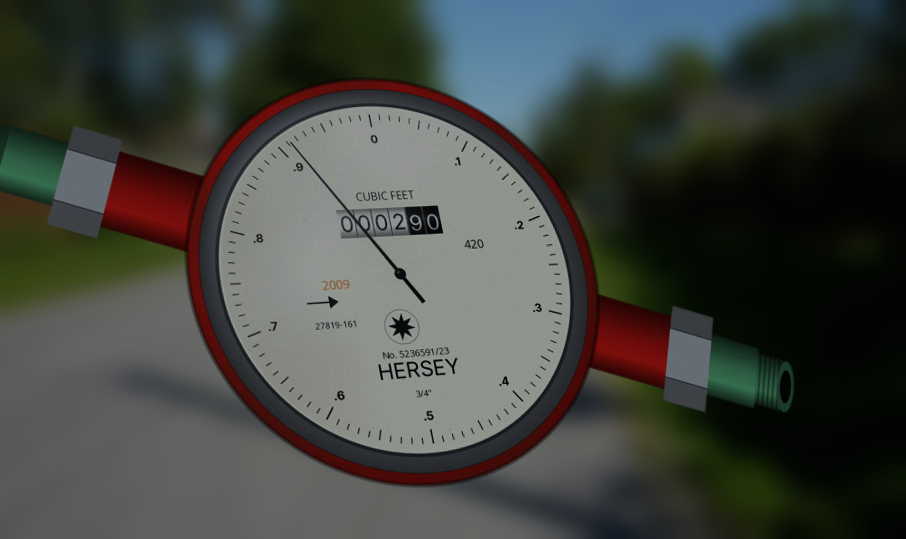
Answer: 289.91 ft³
